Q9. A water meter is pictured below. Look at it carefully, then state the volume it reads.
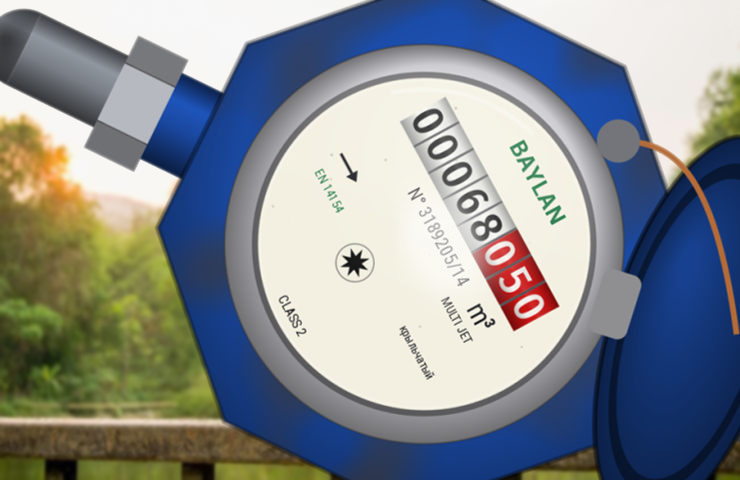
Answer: 68.050 m³
